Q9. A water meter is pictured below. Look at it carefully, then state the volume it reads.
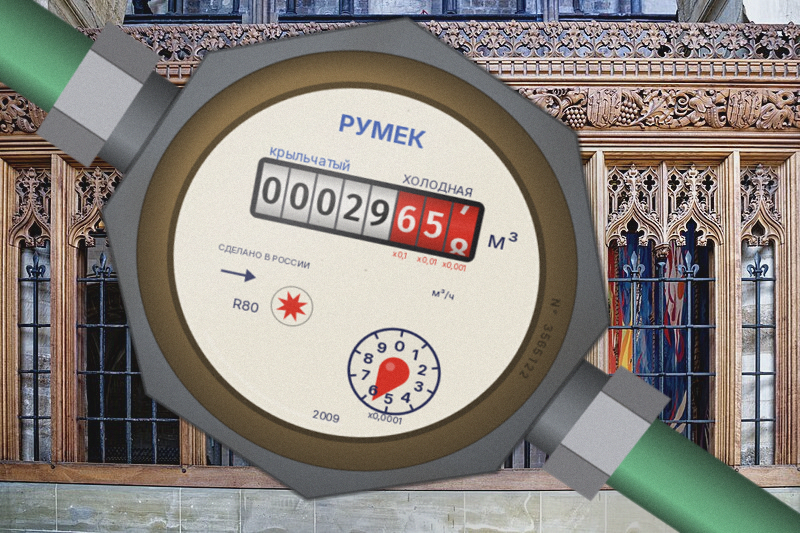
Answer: 29.6575 m³
